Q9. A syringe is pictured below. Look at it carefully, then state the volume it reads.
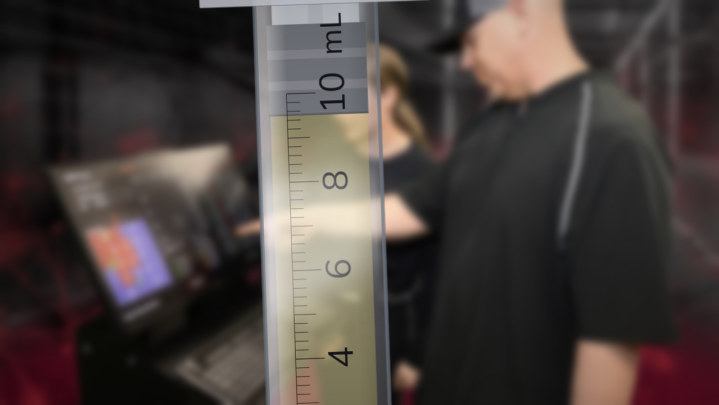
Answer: 9.5 mL
